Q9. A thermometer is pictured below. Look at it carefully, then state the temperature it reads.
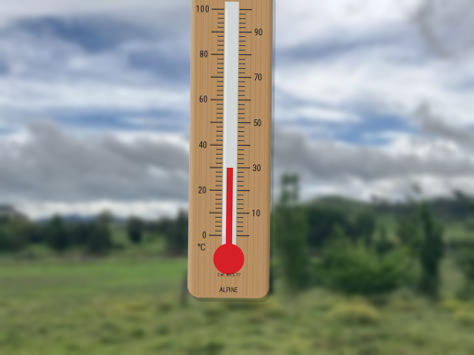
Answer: 30 °C
